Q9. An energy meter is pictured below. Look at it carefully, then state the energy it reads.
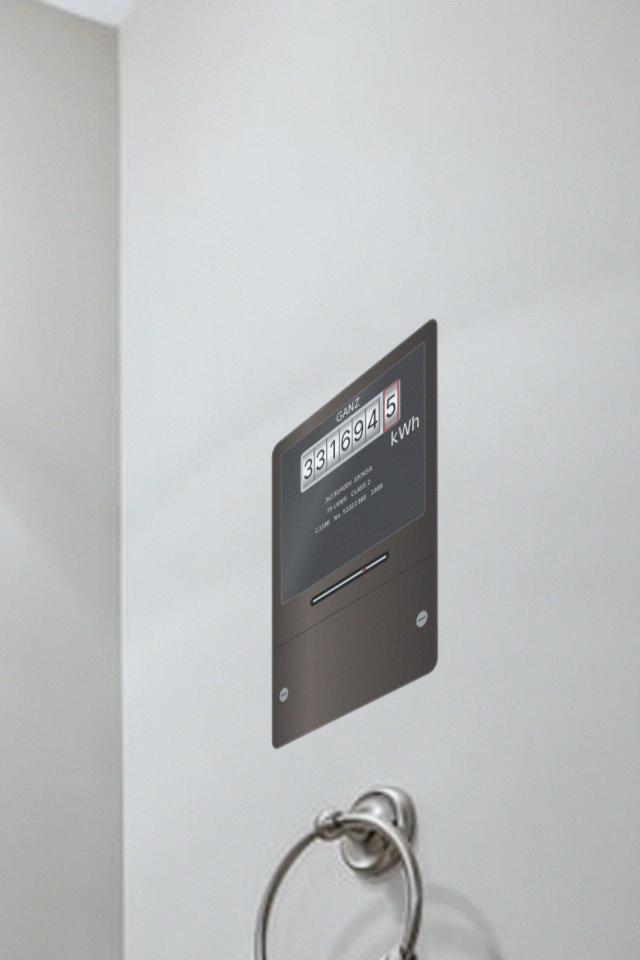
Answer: 331694.5 kWh
